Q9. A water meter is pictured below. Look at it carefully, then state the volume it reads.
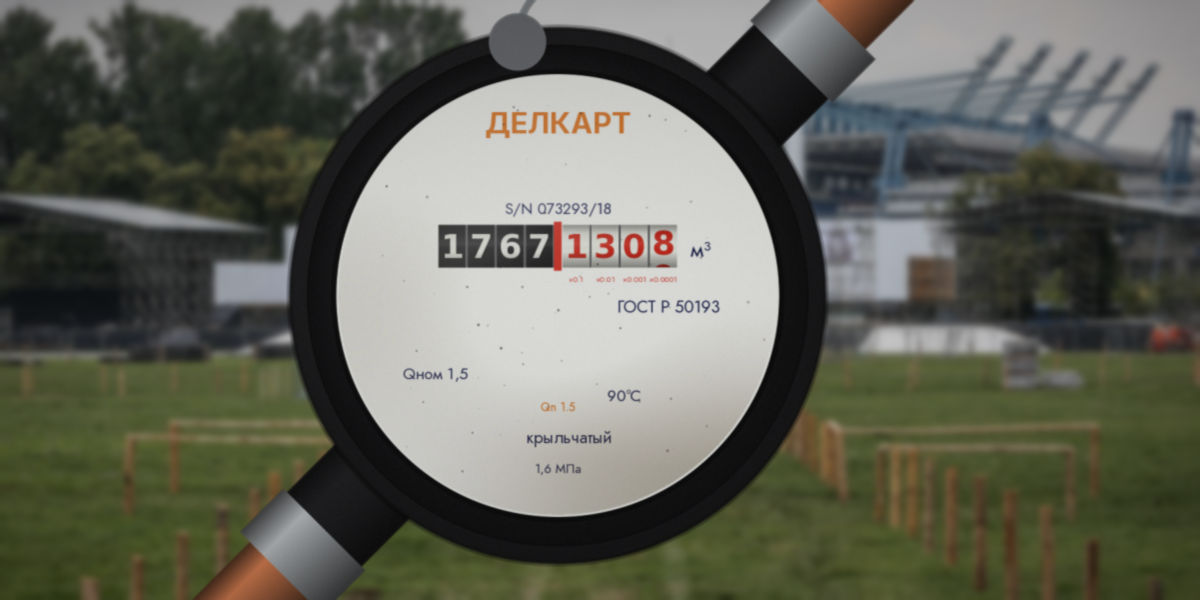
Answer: 1767.1308 m³
